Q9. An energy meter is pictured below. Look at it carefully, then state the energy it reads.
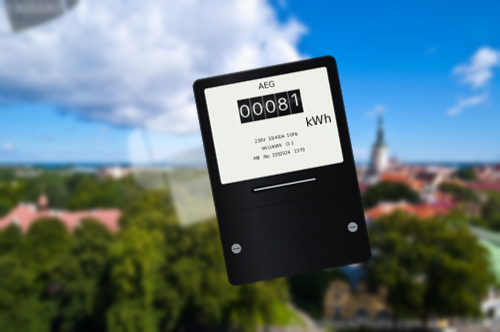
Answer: 81 kWh
